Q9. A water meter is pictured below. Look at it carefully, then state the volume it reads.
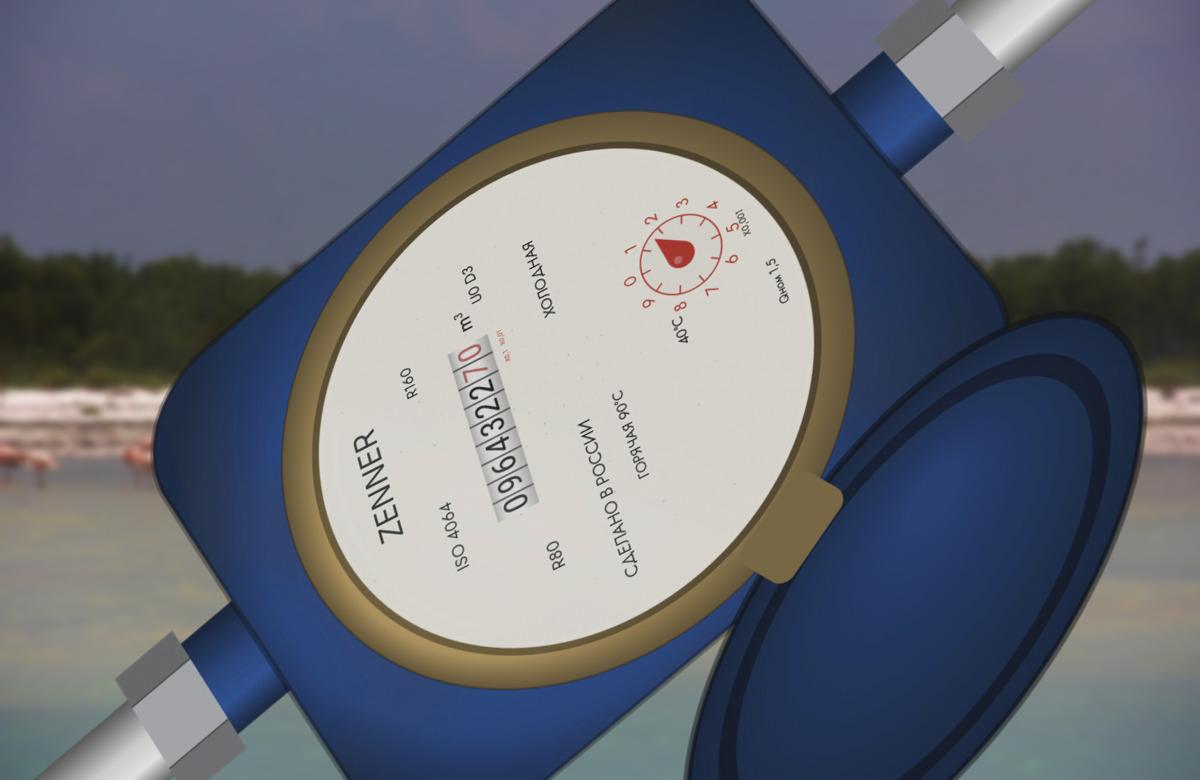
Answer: 964322.701 m³
